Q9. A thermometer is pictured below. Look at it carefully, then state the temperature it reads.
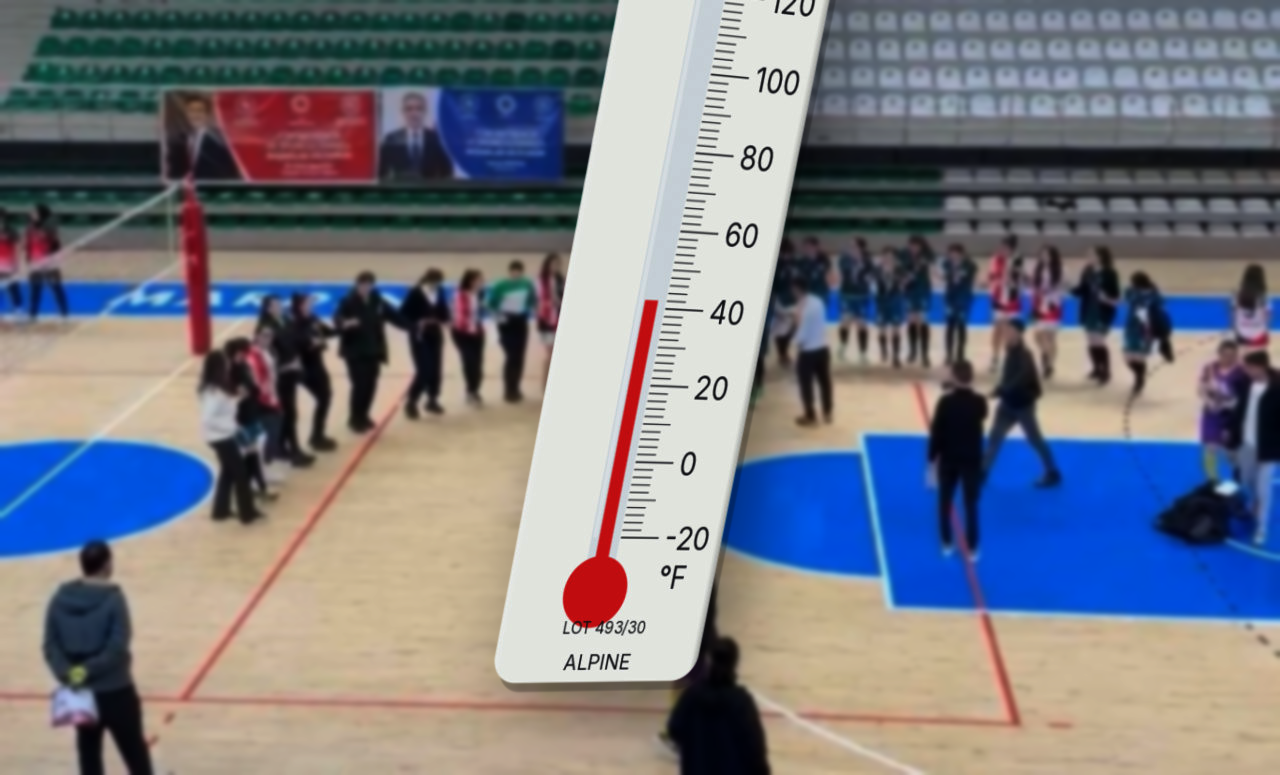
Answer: 42 °F
